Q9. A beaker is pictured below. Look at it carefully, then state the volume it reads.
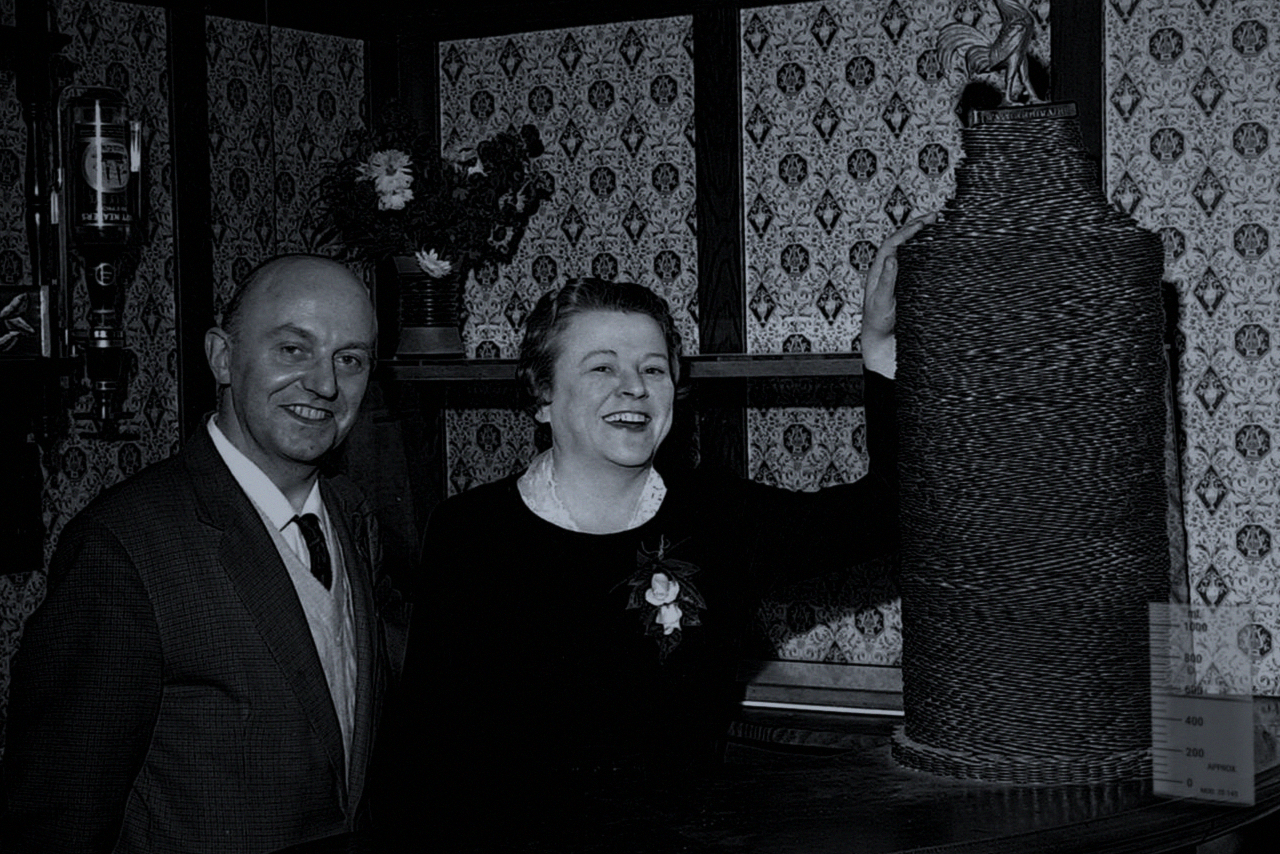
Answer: 550 mL
